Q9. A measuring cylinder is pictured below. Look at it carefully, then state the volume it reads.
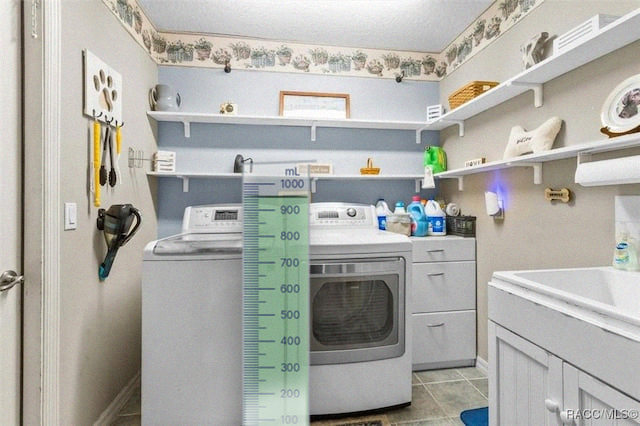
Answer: 950 mL
